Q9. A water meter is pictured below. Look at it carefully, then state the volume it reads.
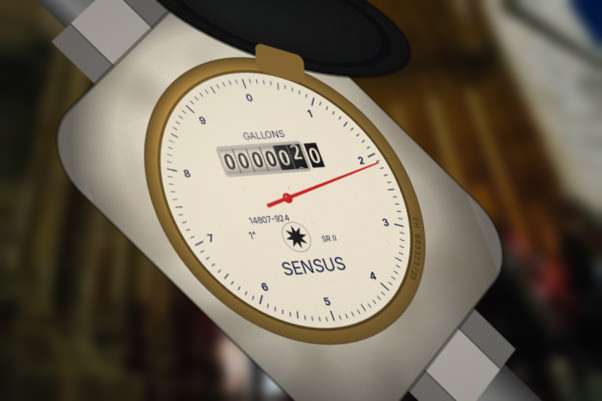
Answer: 22.1 gal
